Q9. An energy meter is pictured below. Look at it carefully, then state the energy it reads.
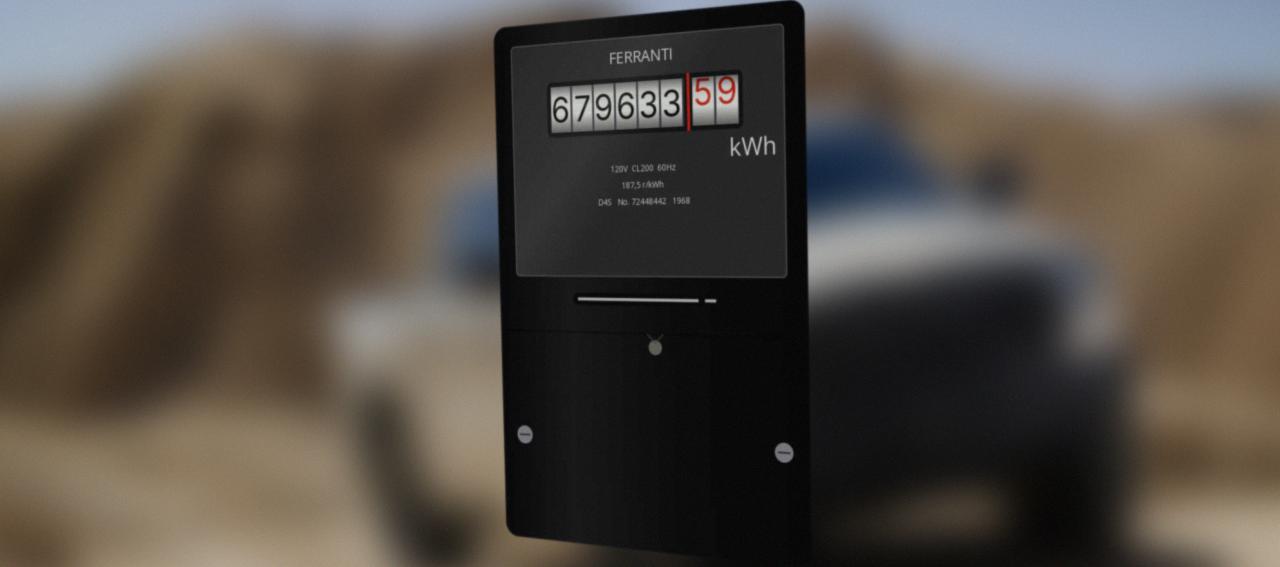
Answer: 679633.59 kWh
